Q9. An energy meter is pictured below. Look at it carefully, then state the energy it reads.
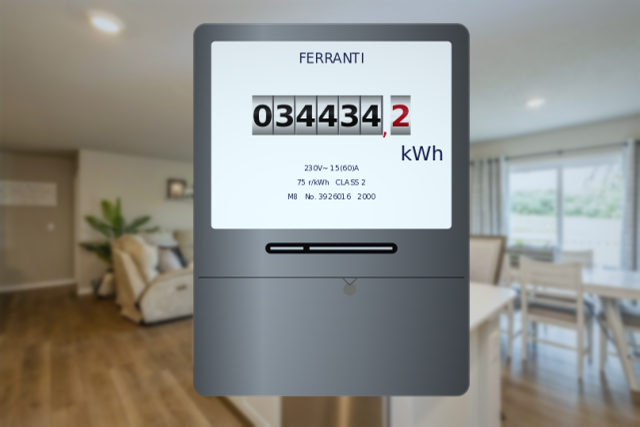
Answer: 34434.2 kWh
